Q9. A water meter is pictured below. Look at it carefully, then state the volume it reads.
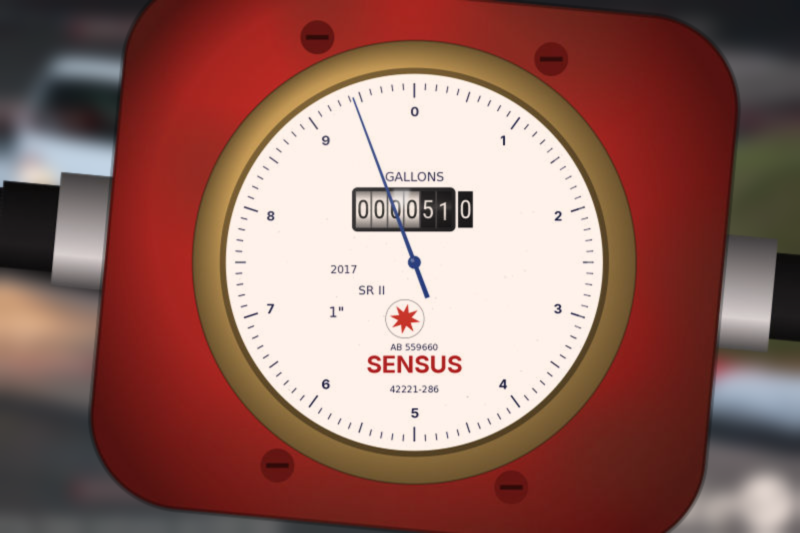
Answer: 509.4 gal
